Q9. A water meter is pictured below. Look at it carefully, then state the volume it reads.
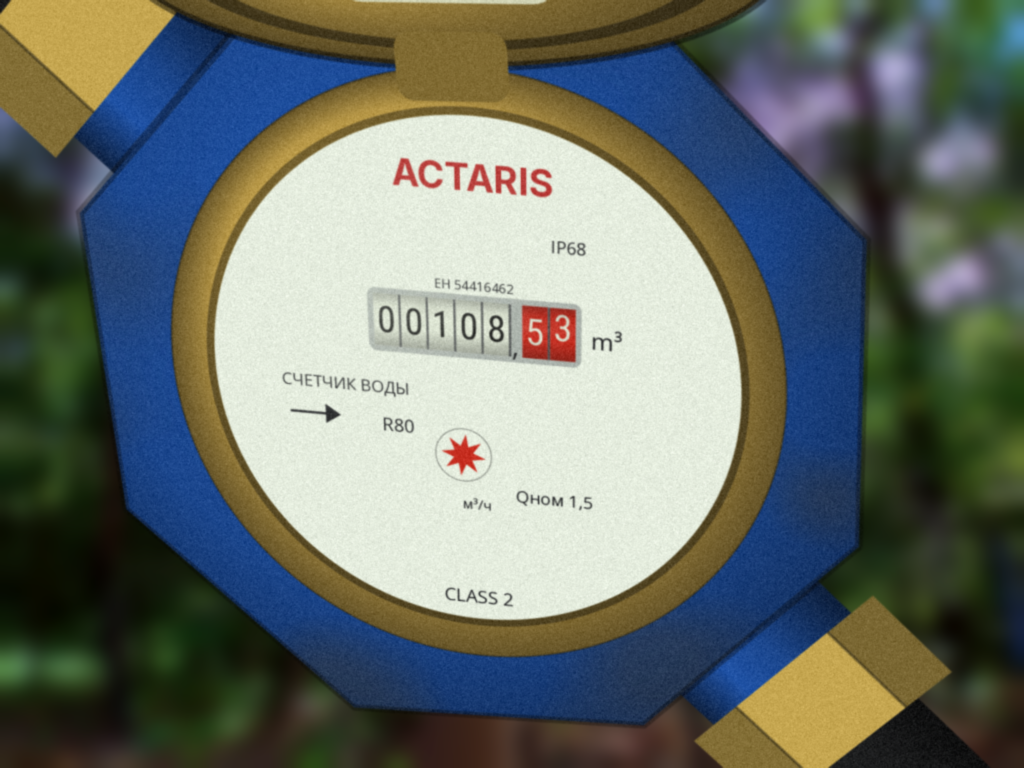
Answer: 108.53 m³
